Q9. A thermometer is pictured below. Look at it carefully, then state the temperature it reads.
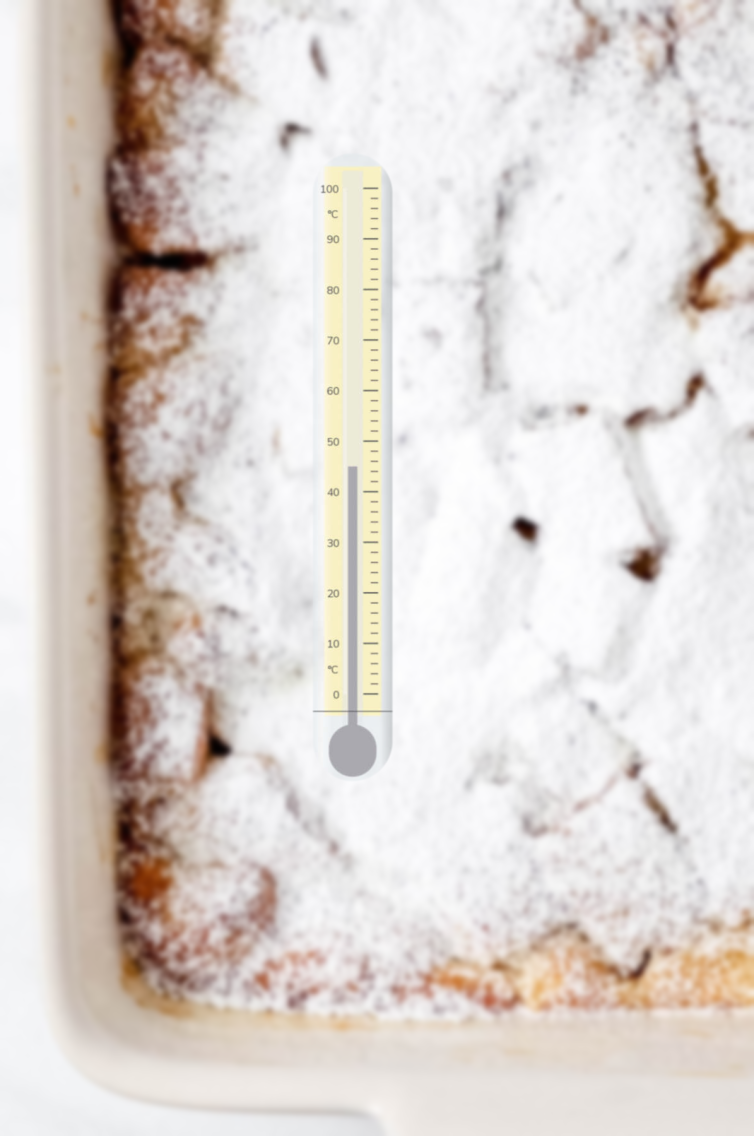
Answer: 45 °C
